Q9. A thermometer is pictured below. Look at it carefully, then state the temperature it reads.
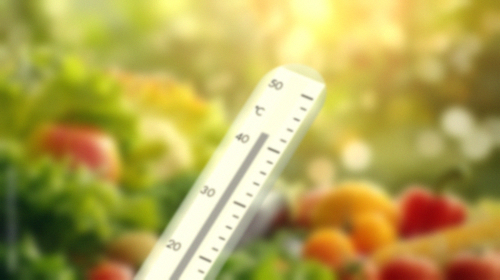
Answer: 42 °C
